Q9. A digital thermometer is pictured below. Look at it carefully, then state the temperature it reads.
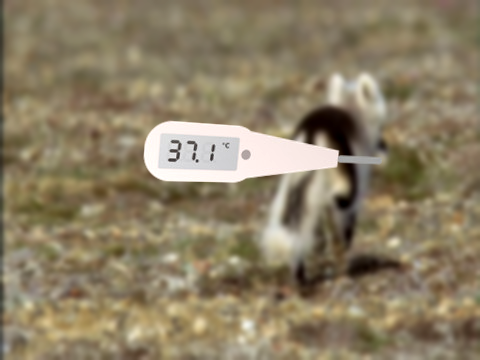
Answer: 37.1 °C
